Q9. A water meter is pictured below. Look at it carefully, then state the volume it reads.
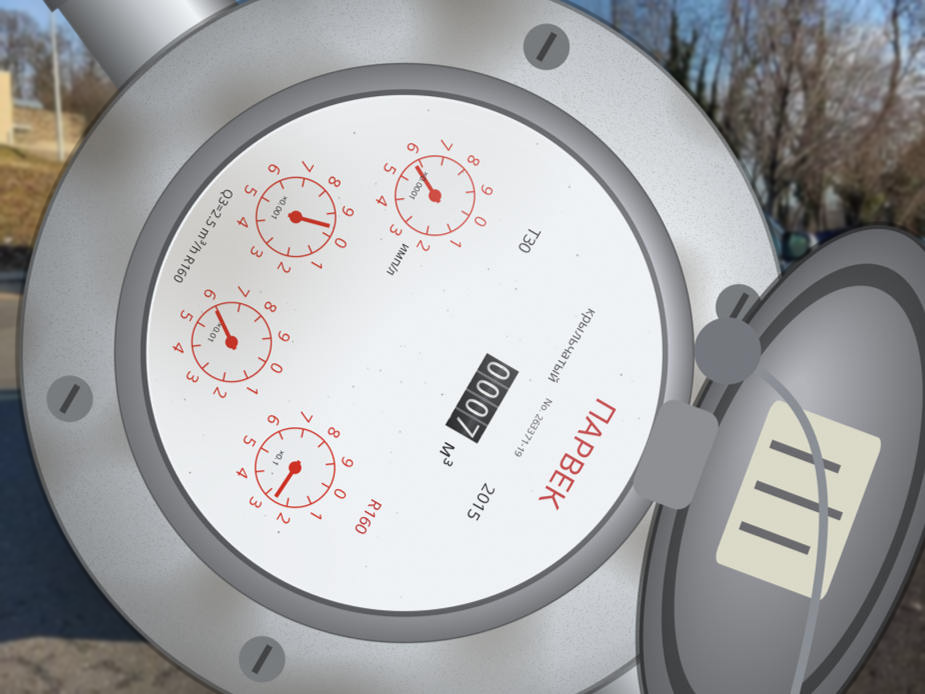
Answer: 7.2595 m³
